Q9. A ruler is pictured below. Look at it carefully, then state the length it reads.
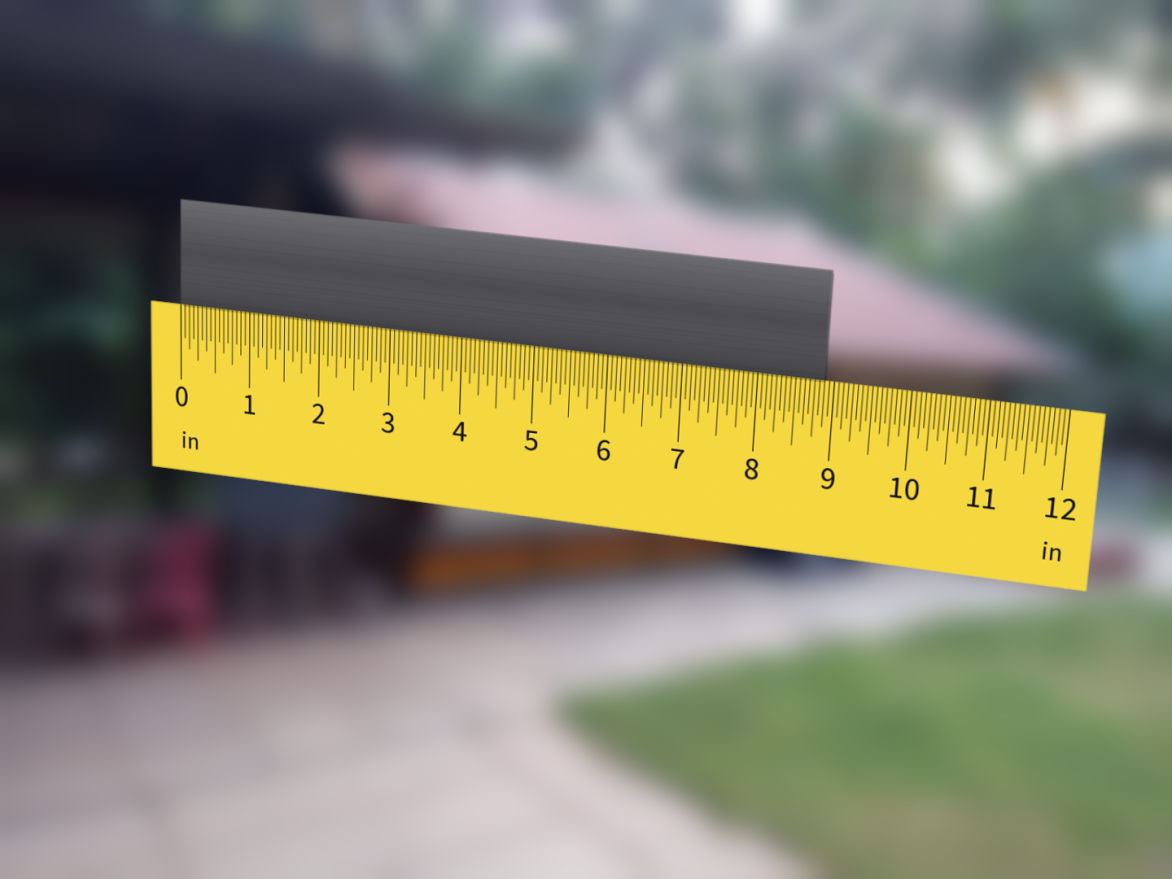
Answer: 8.875 in
